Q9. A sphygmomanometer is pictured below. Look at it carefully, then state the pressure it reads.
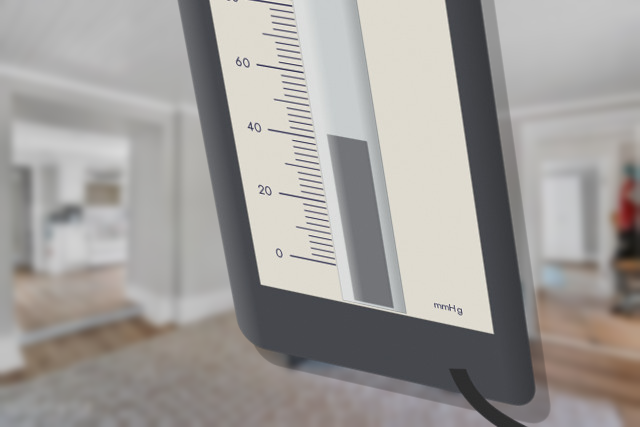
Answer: 42 mmHg
